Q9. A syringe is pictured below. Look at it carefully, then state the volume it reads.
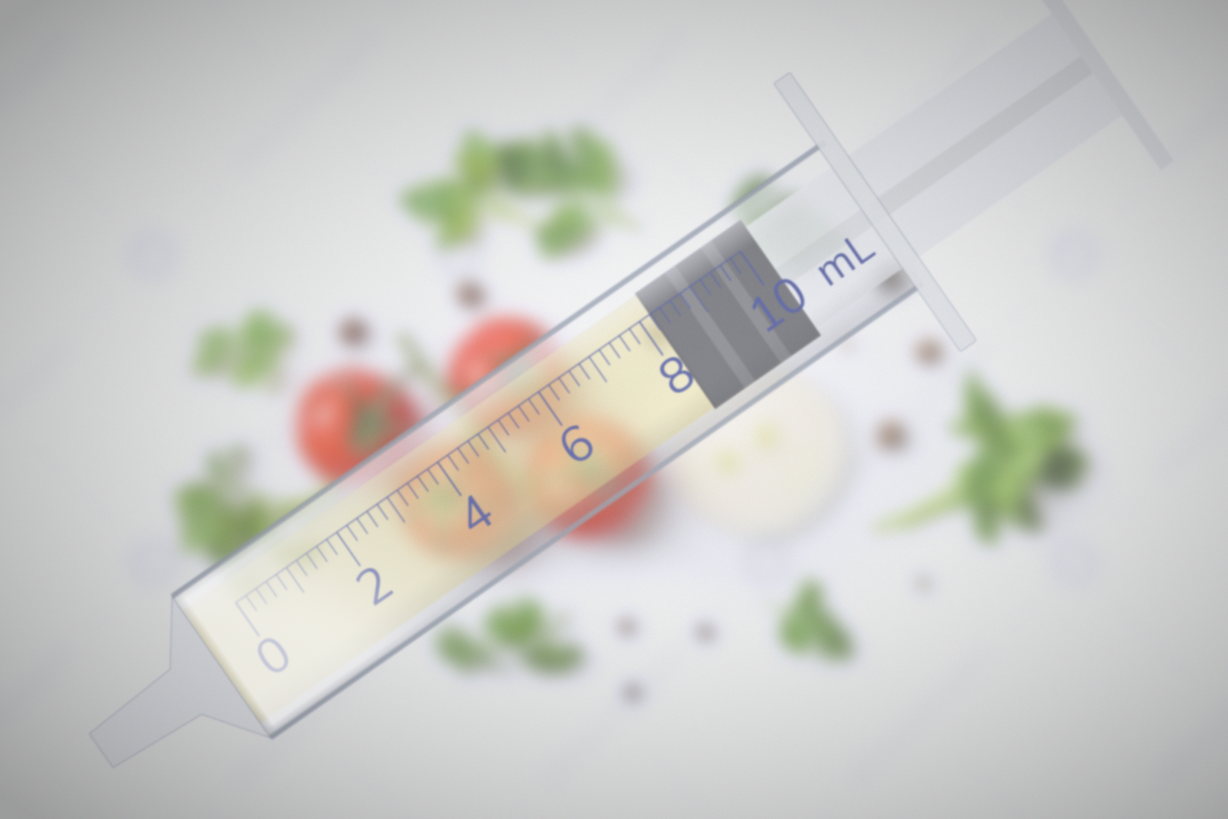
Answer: 8.2 mL
